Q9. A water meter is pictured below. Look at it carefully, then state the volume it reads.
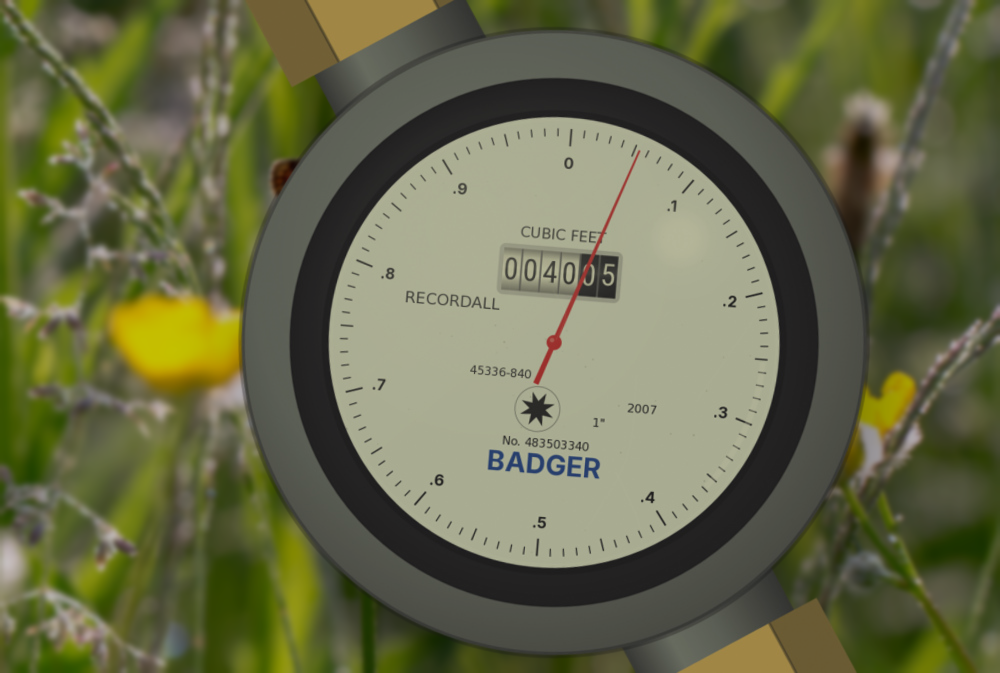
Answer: 4005.05 ft³
